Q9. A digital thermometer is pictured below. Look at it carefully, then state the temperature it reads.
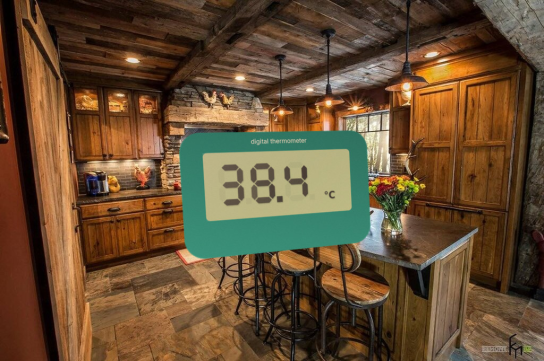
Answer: 38.4 °C
